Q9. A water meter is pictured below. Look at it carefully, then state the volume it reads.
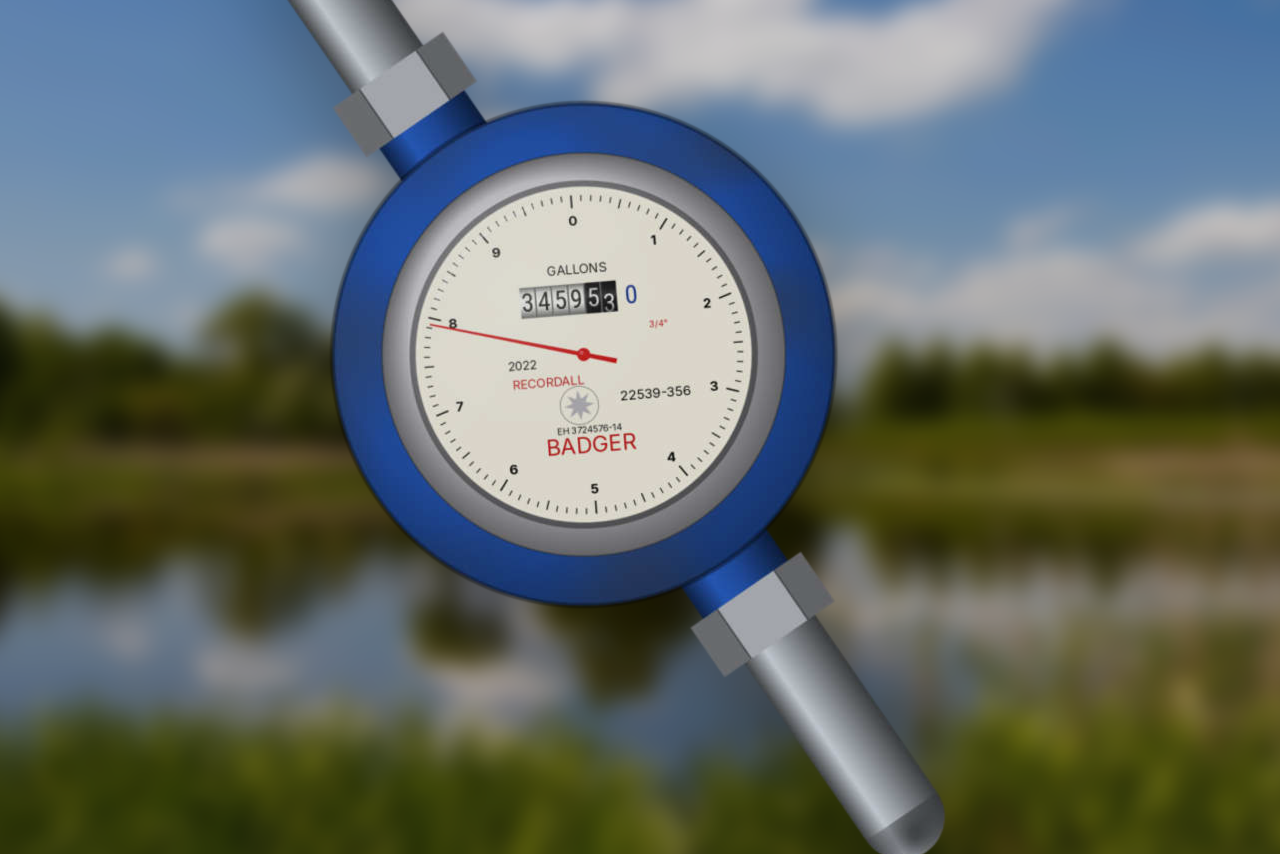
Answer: 3459527.9 gal
